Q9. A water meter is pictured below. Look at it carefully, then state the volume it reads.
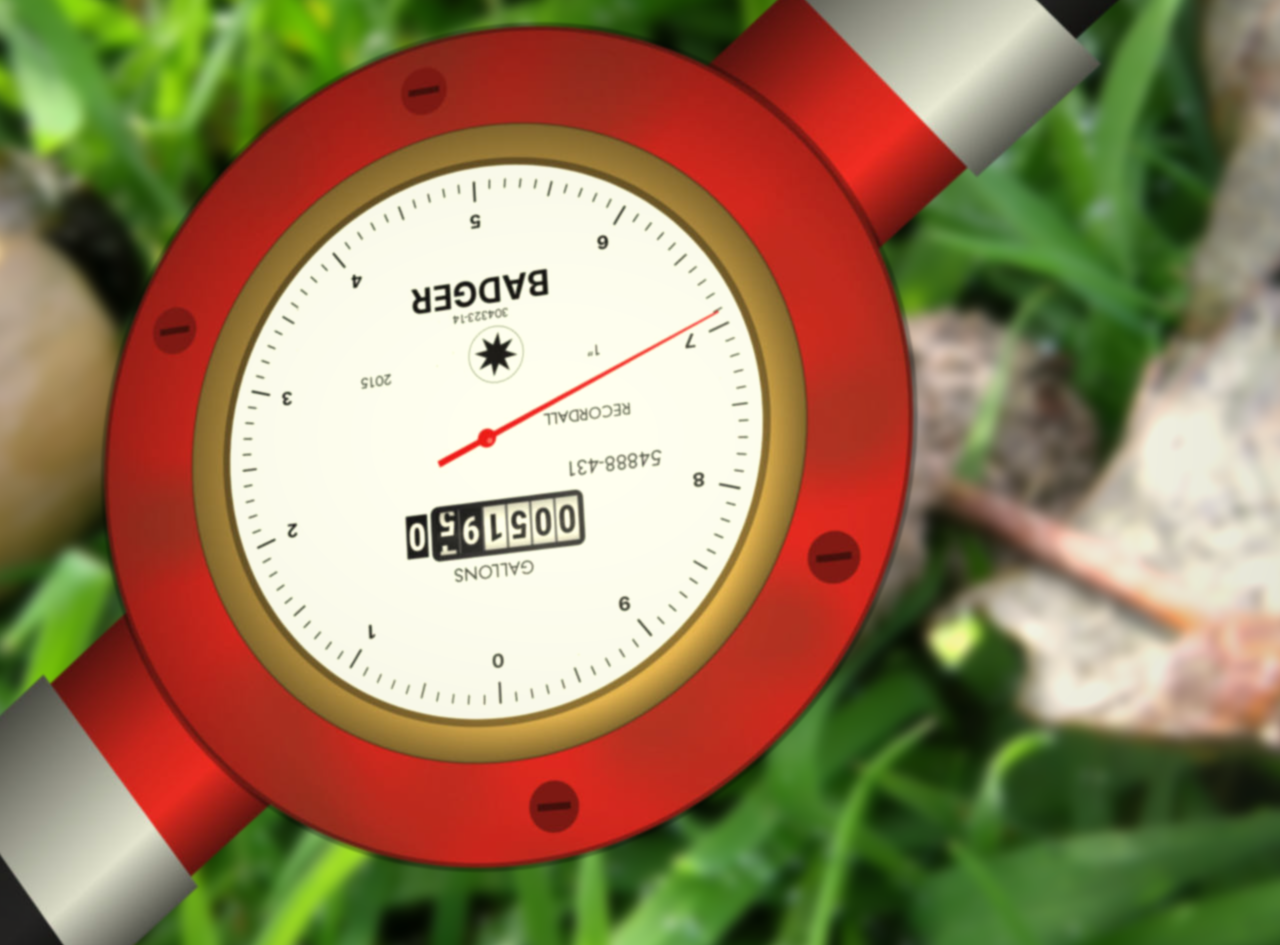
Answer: 51946.9 gal
